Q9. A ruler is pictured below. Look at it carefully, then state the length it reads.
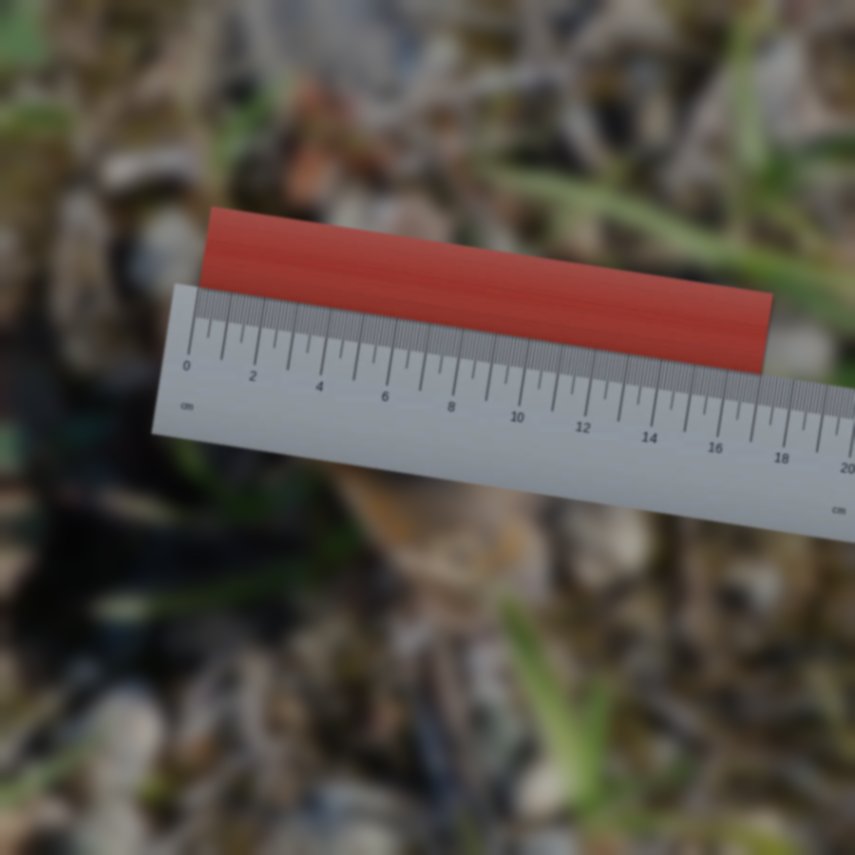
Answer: 17 cm
